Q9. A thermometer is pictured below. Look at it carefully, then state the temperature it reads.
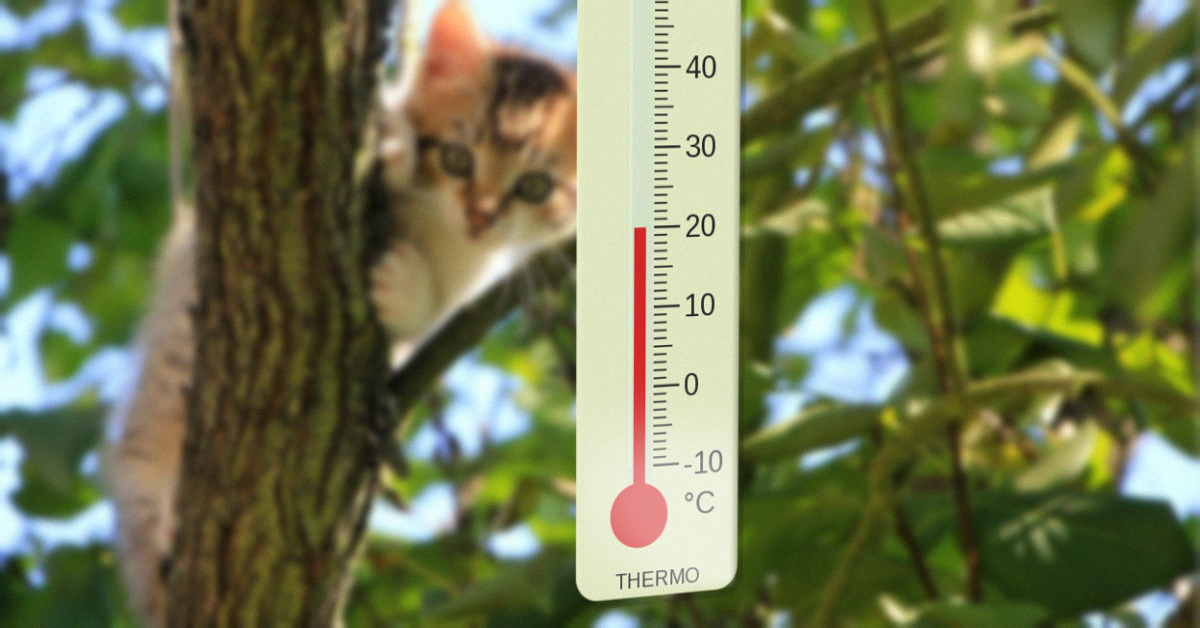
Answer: 20 °C
